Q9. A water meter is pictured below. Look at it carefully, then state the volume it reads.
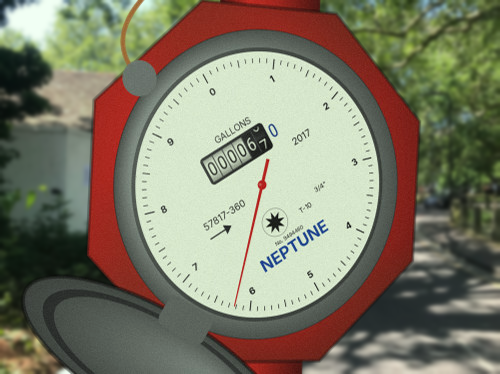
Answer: 666.2 gal
